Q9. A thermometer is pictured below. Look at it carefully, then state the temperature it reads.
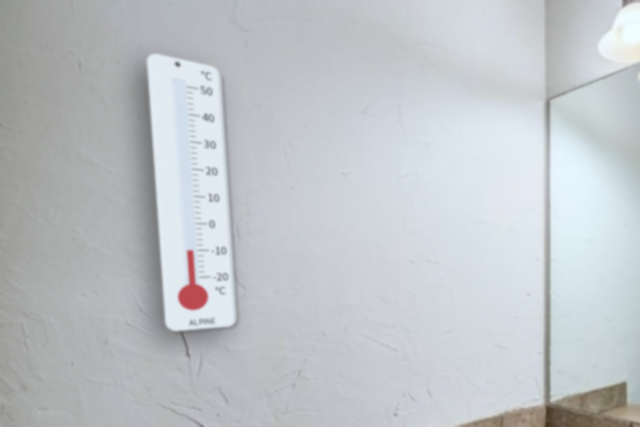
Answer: -10 °C
